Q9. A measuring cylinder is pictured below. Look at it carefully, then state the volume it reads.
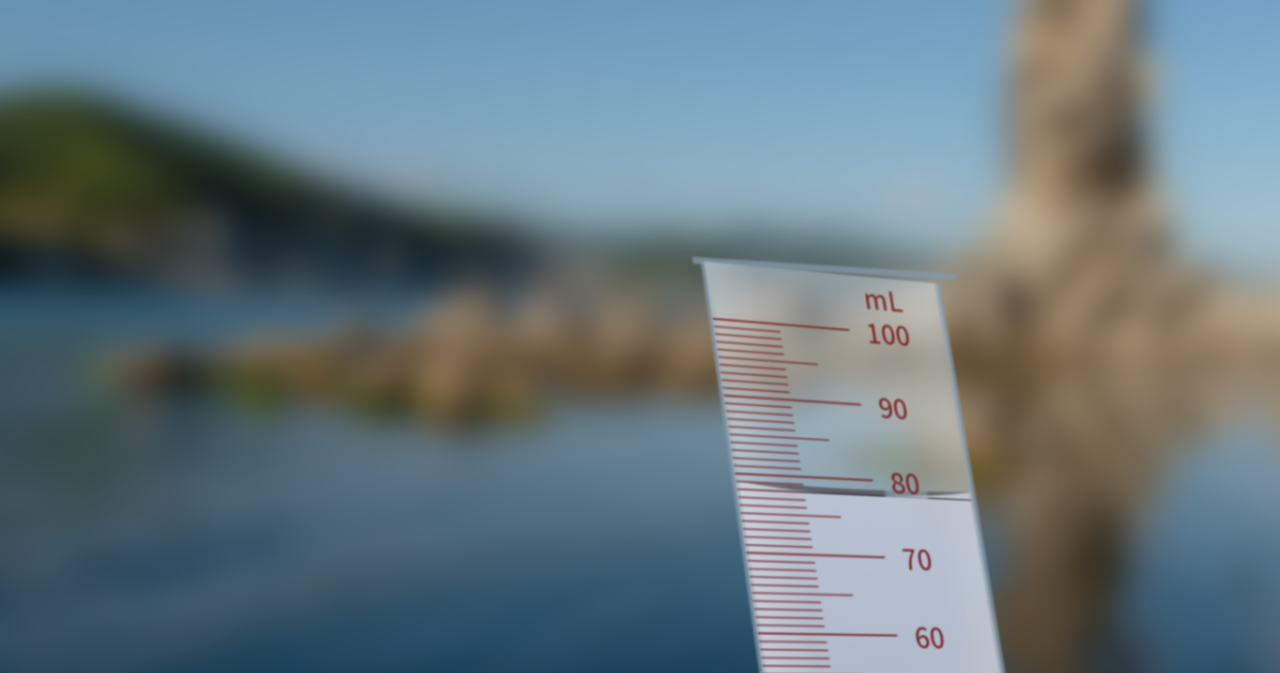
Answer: 78 mL
